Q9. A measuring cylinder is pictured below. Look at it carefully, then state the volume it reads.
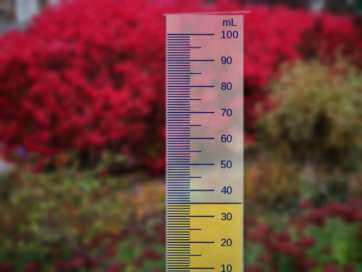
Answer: 35 mL
